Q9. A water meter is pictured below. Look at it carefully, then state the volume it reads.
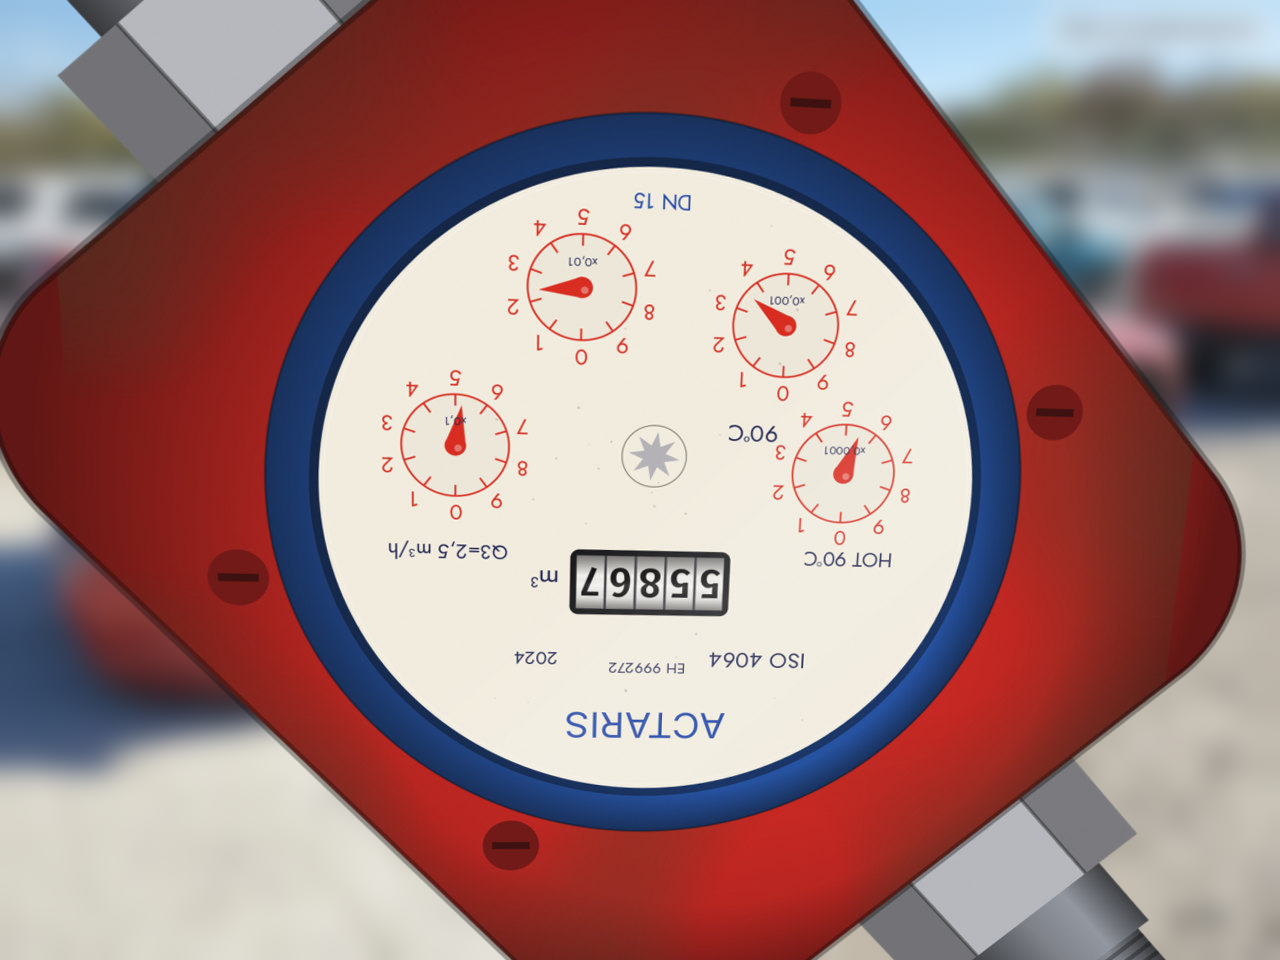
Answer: 55867.5235 m³
